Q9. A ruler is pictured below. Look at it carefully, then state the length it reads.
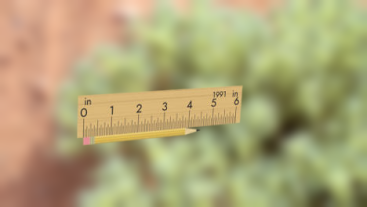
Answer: 4.5 in
